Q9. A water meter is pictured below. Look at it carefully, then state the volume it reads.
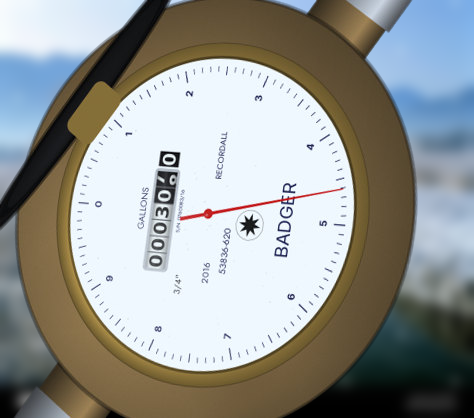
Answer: 3074.6 gal
